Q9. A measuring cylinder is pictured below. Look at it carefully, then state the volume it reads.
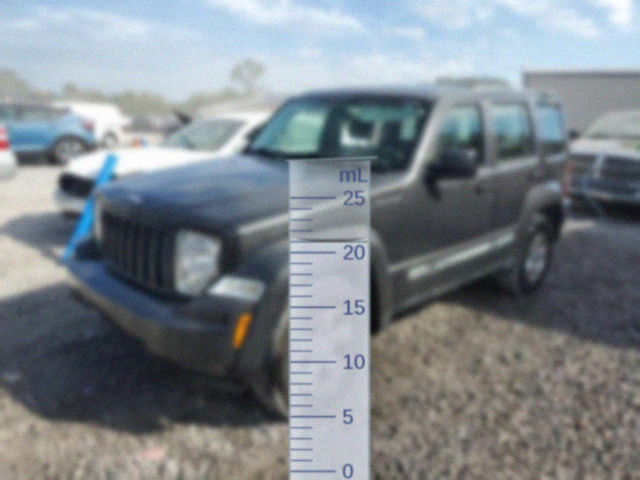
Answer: 21 mL
